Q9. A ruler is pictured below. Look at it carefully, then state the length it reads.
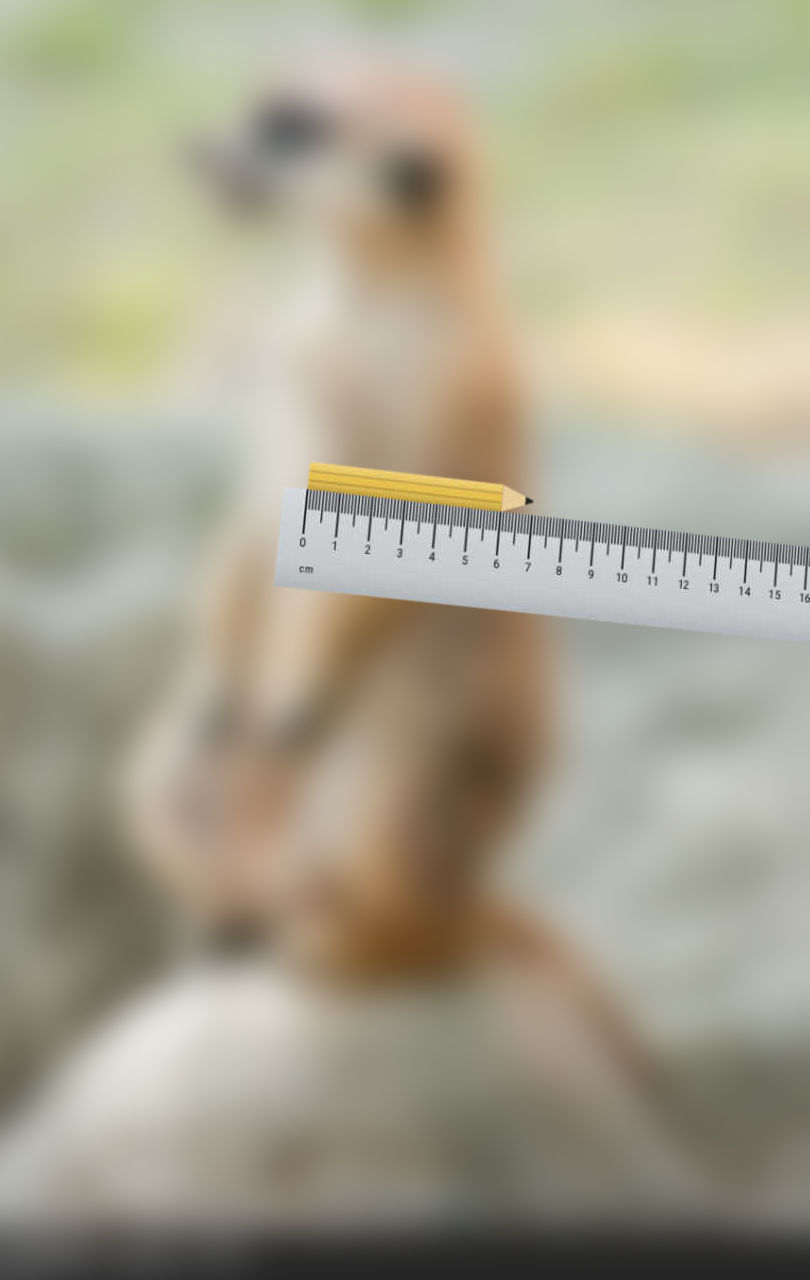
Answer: 7 cm
